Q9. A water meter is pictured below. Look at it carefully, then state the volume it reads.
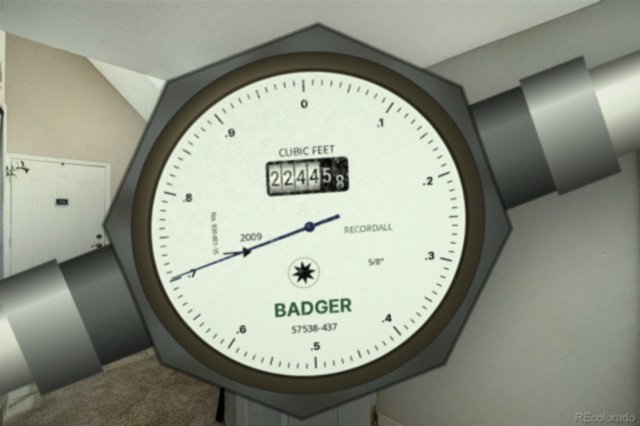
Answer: 224457.70 ft³
